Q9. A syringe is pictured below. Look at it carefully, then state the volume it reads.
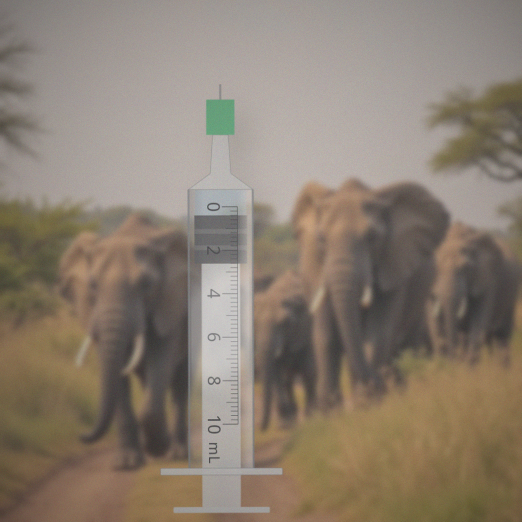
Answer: 0.4 mL
